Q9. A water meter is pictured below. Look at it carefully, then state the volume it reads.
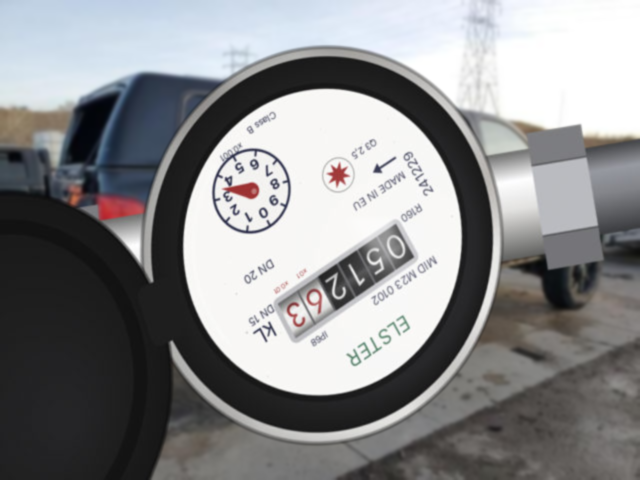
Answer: 512.633 kL
